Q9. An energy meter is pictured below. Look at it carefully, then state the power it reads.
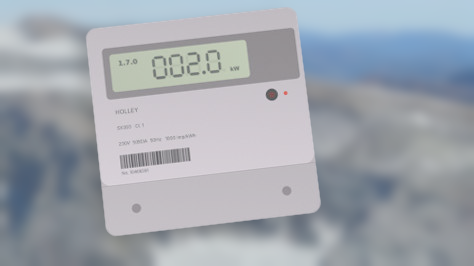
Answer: 2.0 kW
